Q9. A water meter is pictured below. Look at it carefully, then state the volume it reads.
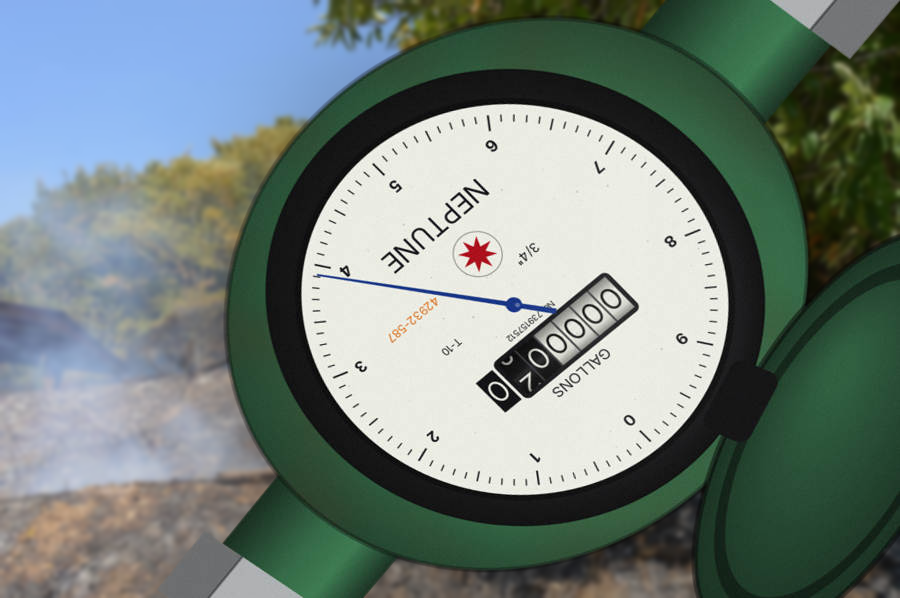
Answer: 23.9 gal
